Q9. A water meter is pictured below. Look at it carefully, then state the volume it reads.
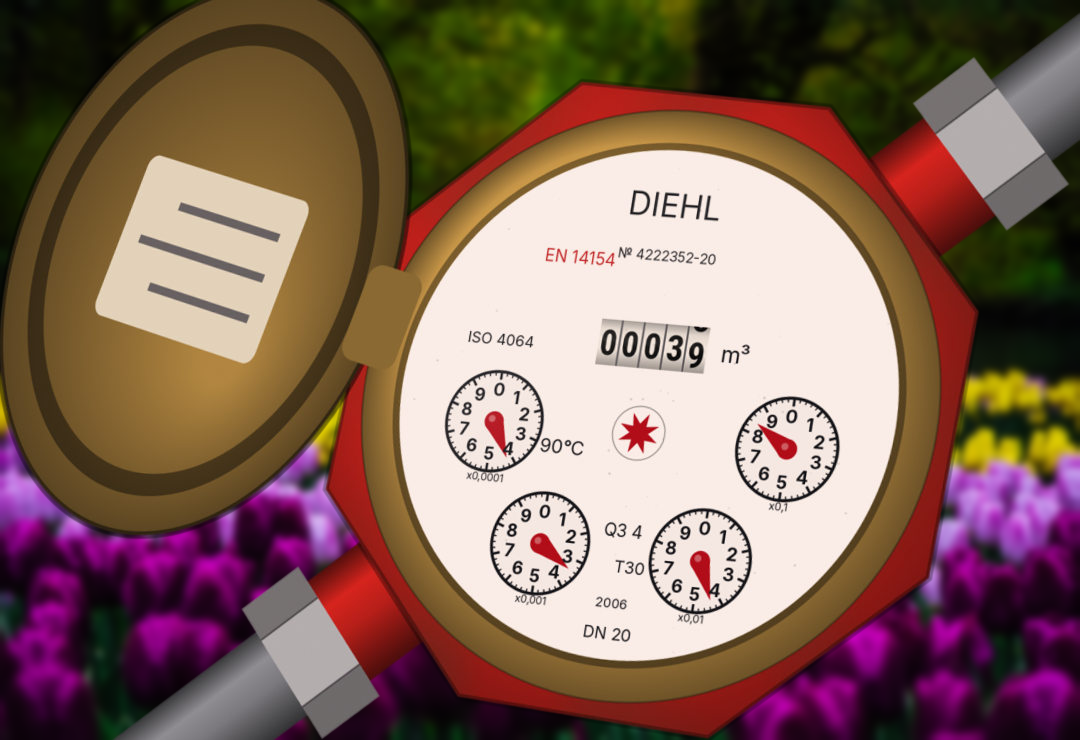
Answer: 38.8434 m³
